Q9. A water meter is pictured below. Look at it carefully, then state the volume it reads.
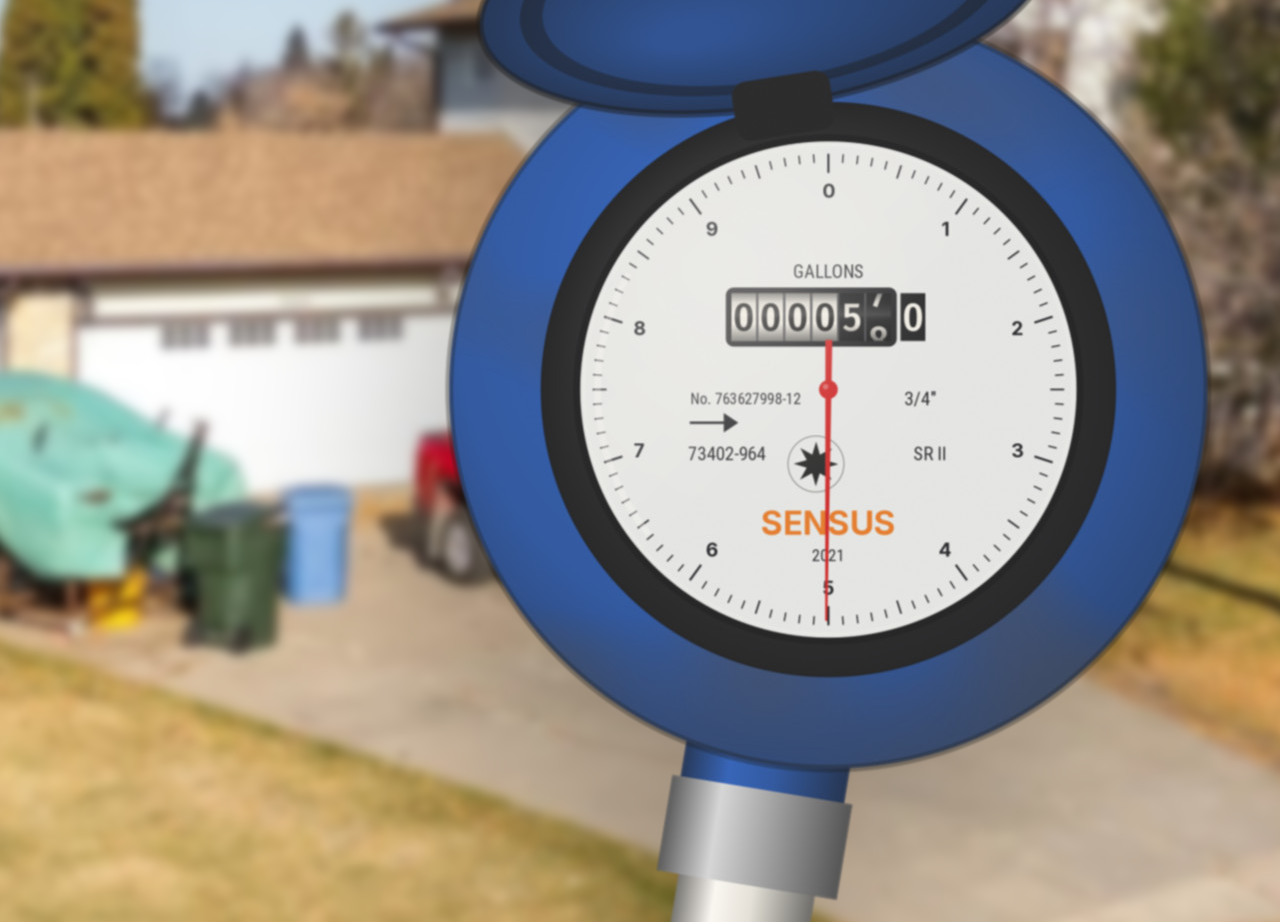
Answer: 575.0 gal
